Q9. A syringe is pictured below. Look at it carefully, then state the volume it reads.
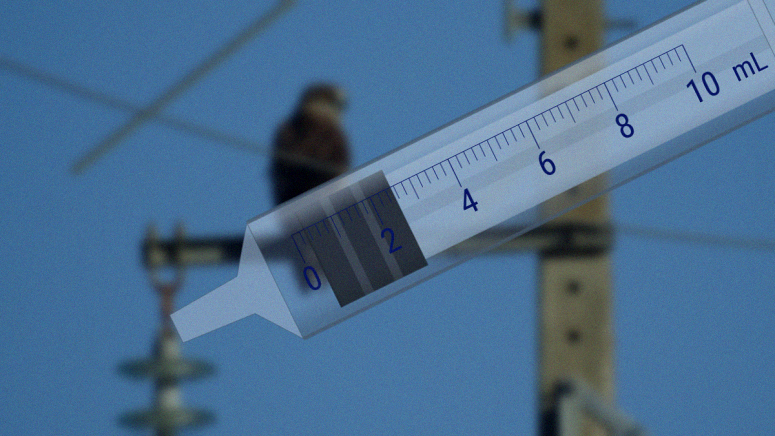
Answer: 0.3 mL
